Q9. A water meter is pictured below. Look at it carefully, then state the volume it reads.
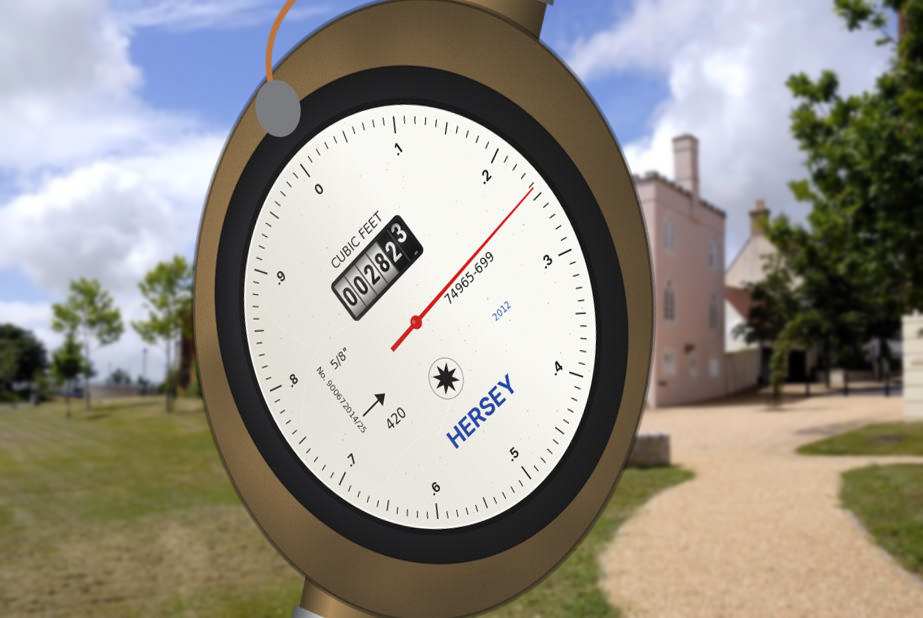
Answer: 2823.24 ft³
